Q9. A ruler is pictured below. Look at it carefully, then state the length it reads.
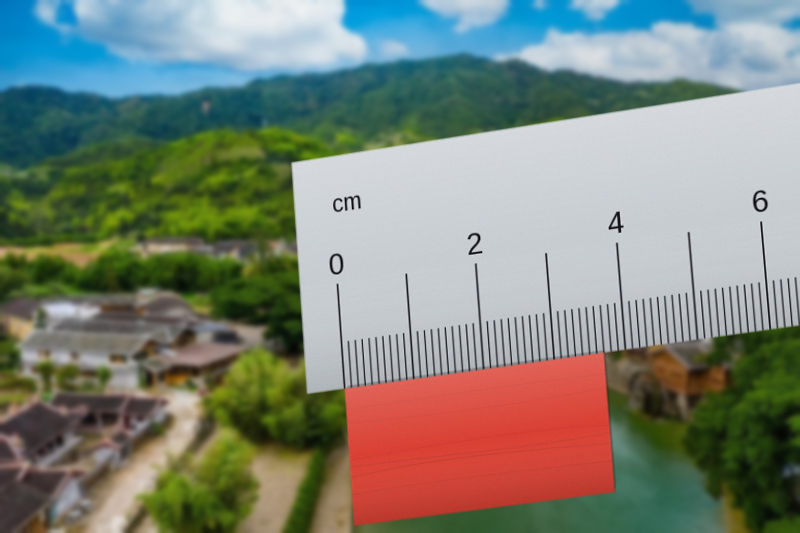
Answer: 3.7 cm
